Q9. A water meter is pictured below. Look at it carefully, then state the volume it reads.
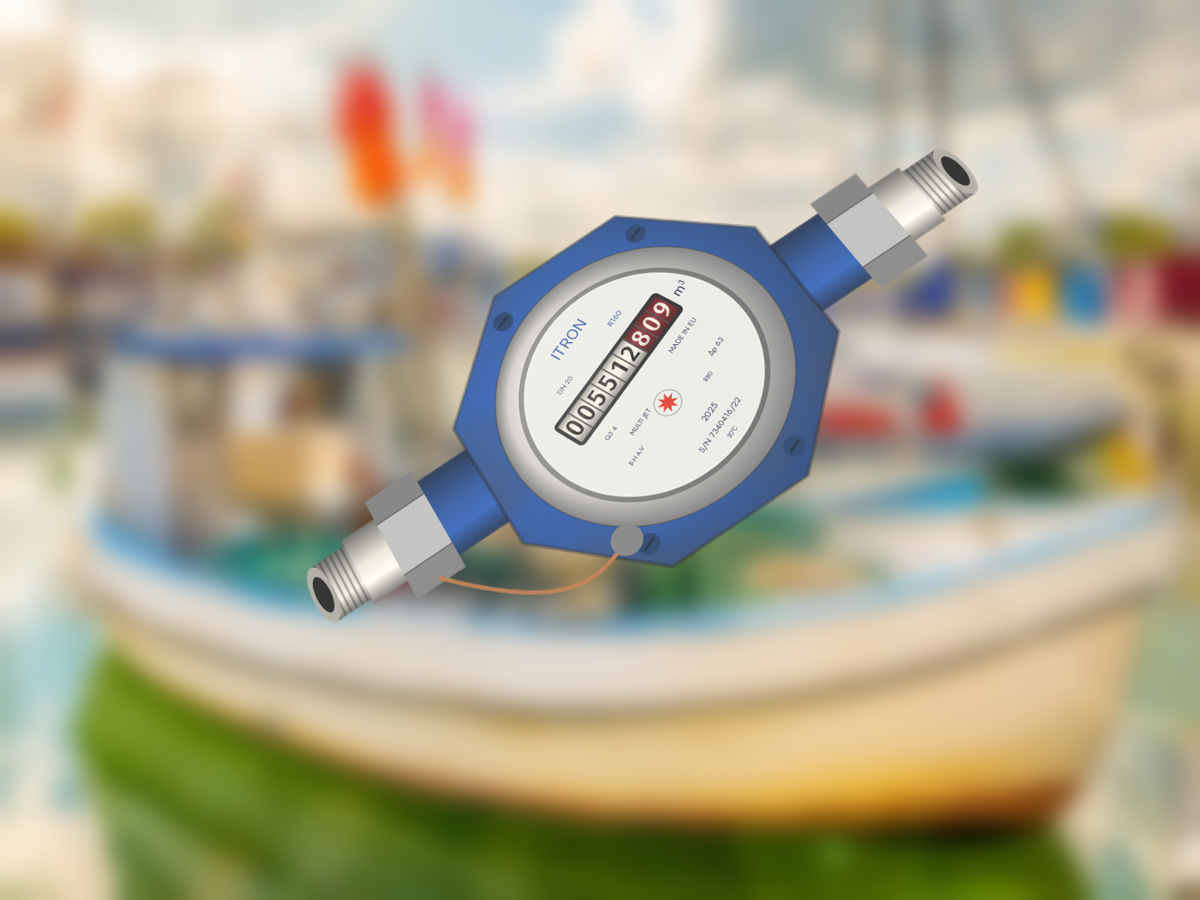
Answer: 5512.809 m³
